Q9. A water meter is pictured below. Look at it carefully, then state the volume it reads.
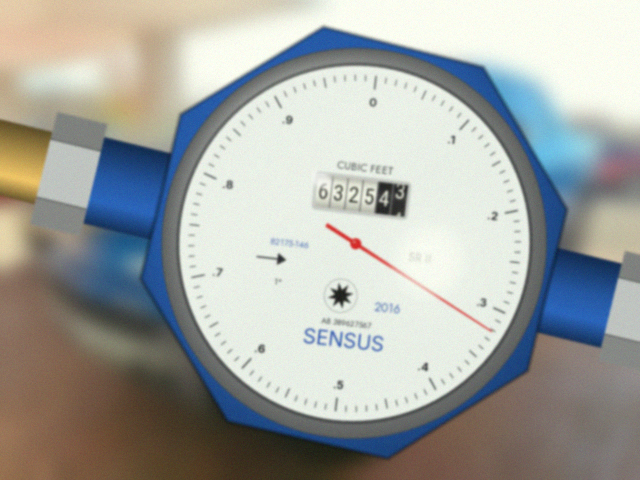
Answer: 632543.32 ft³
